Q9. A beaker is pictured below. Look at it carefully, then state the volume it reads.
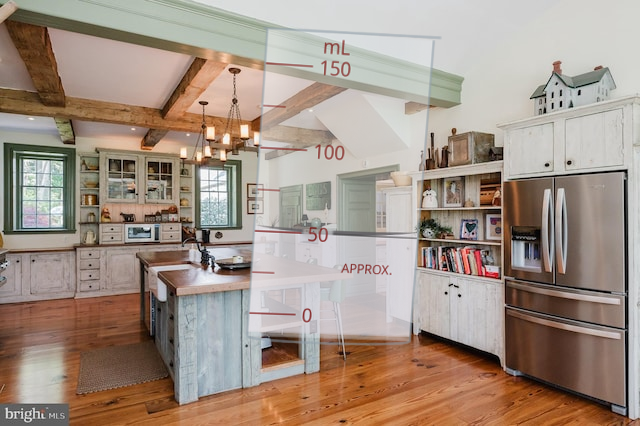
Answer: 50 mL
